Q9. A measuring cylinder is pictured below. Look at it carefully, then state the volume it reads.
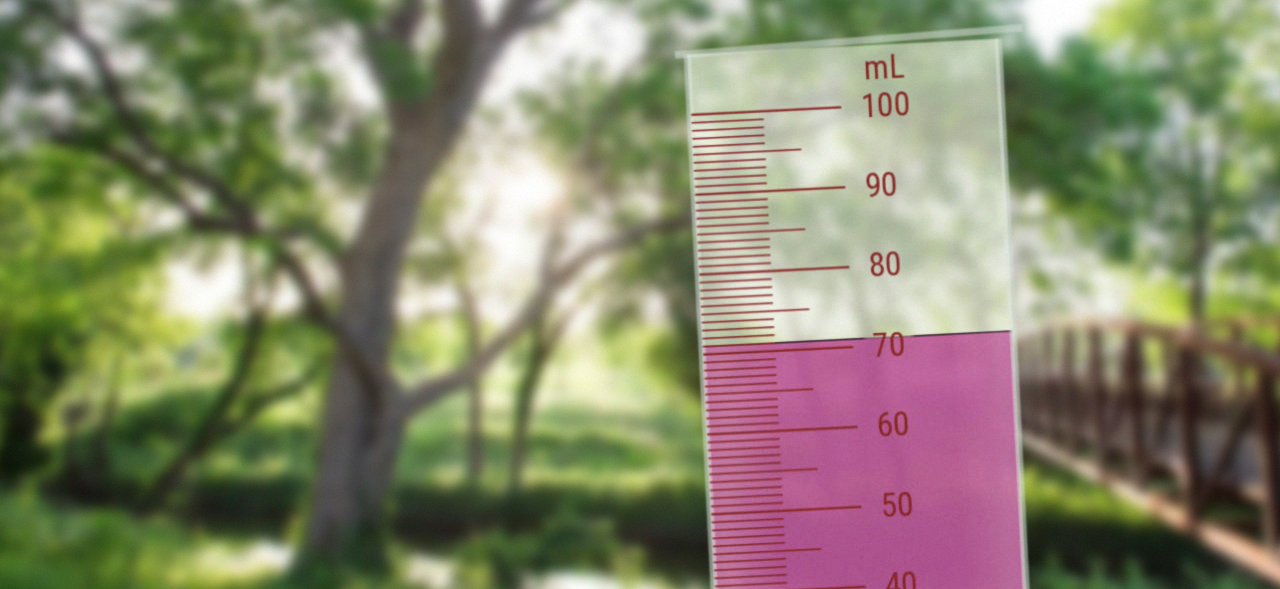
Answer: 71 mL
